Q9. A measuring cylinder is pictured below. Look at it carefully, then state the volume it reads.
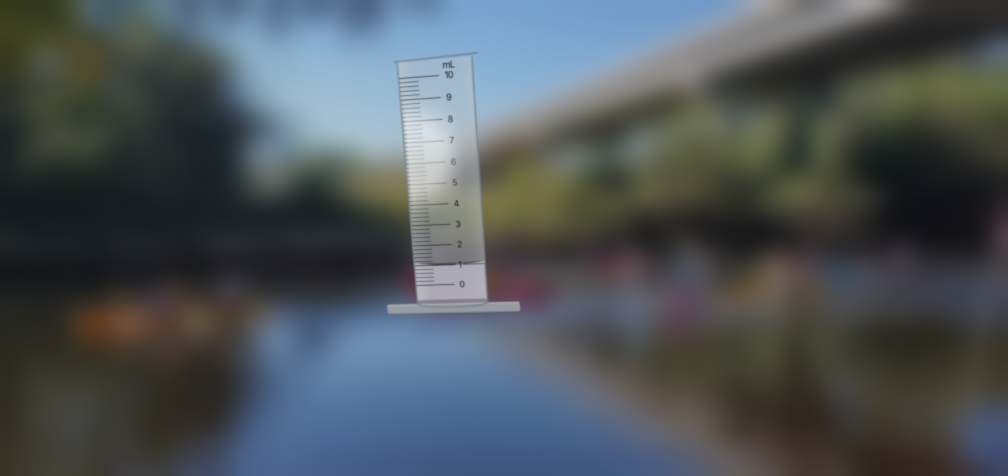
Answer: 1 mL
